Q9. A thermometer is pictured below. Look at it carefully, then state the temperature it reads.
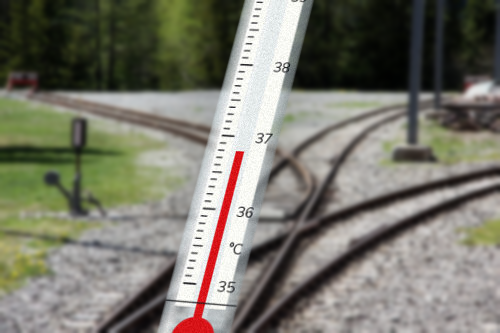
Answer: 36.8 °C
